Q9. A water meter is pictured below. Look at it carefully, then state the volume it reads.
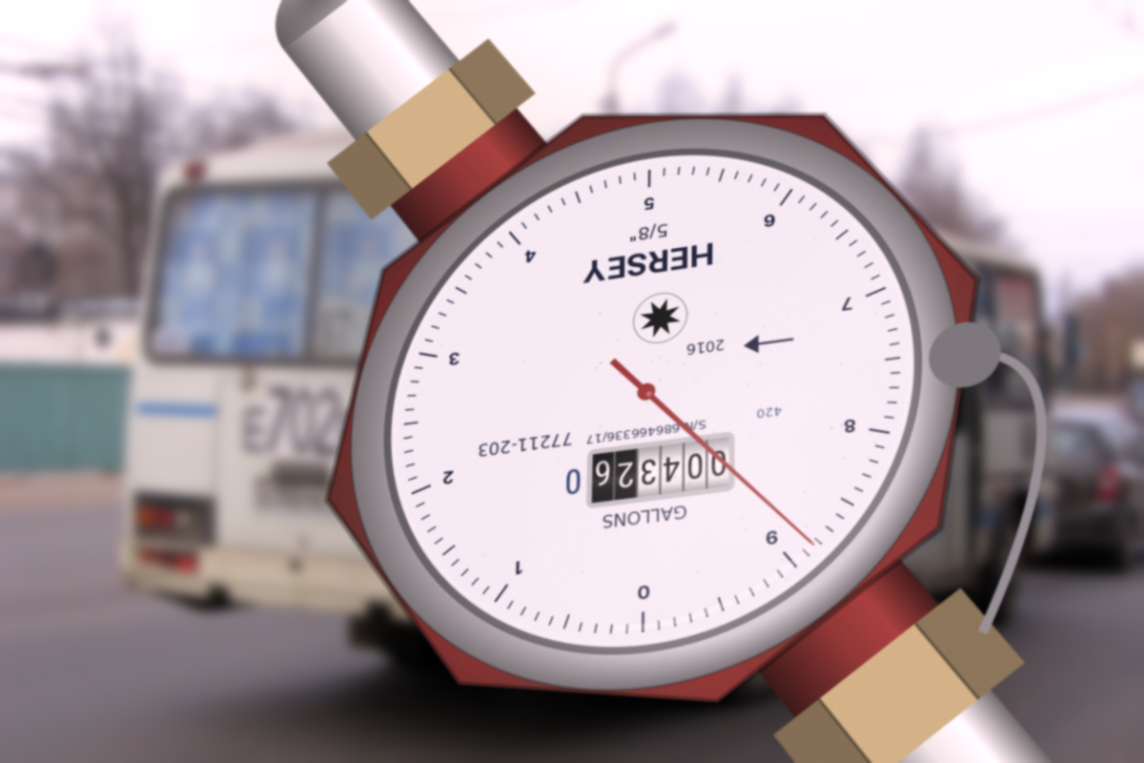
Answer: 43258.8 gal
